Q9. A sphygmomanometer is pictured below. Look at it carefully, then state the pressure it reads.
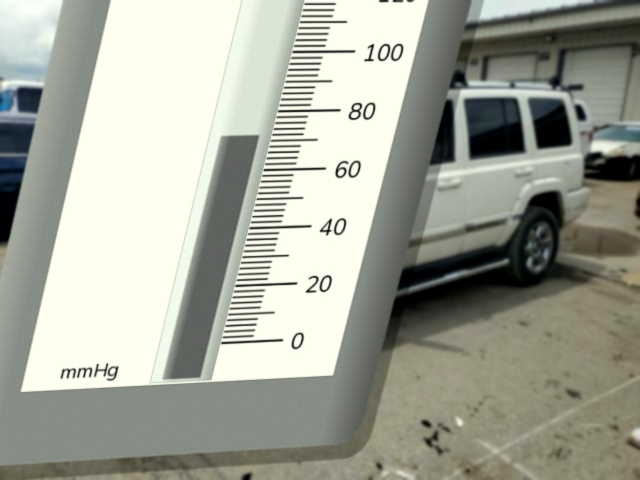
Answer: 72 mmHg
